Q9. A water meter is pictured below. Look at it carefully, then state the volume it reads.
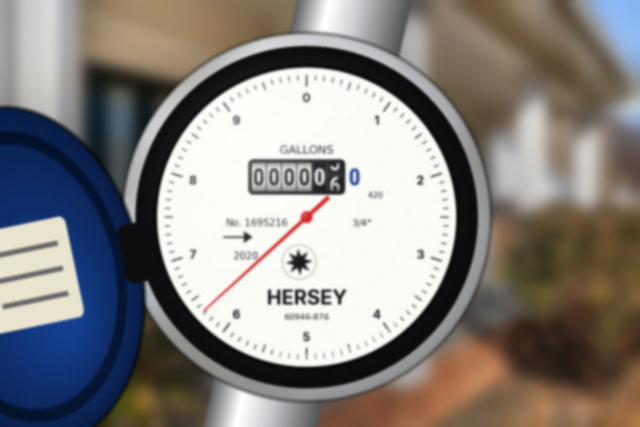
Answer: 56.3 gal
